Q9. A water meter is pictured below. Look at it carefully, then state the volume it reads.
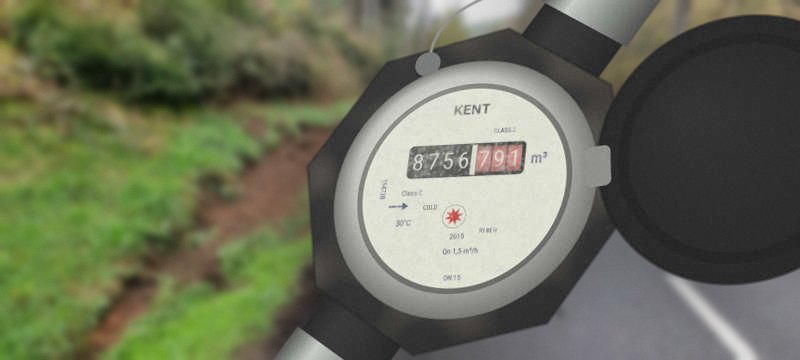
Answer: 8756.791 m³
